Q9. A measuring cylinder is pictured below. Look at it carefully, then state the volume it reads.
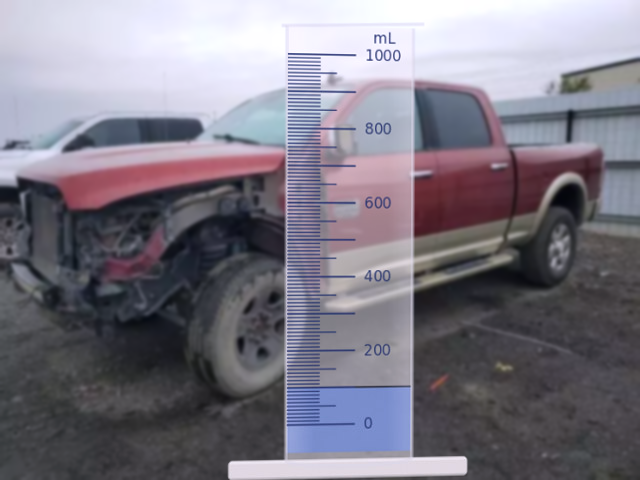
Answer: 100 mL
